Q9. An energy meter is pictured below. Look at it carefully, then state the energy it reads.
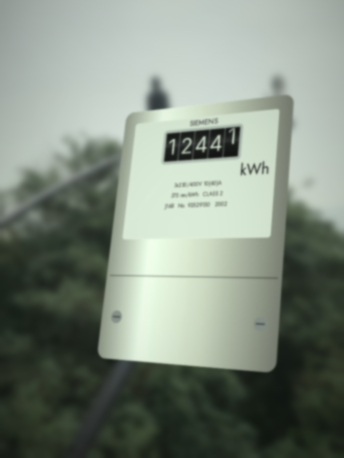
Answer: 12441 kWh
